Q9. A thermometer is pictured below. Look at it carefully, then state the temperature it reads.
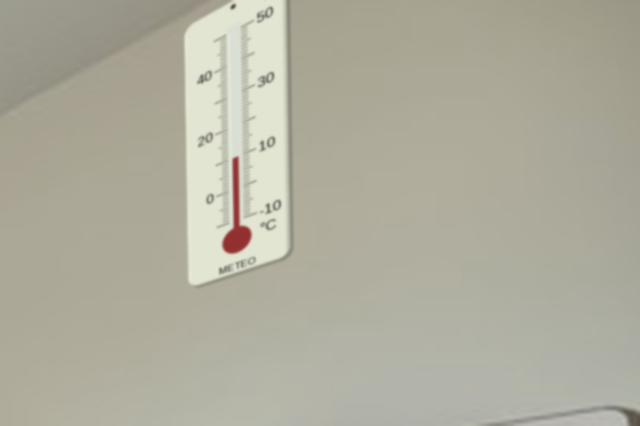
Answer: 10 °C
